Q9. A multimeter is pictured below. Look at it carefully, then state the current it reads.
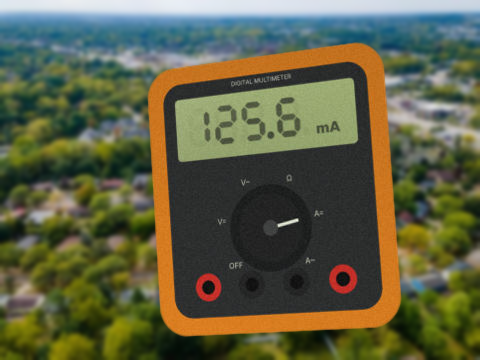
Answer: 125.6 mA
